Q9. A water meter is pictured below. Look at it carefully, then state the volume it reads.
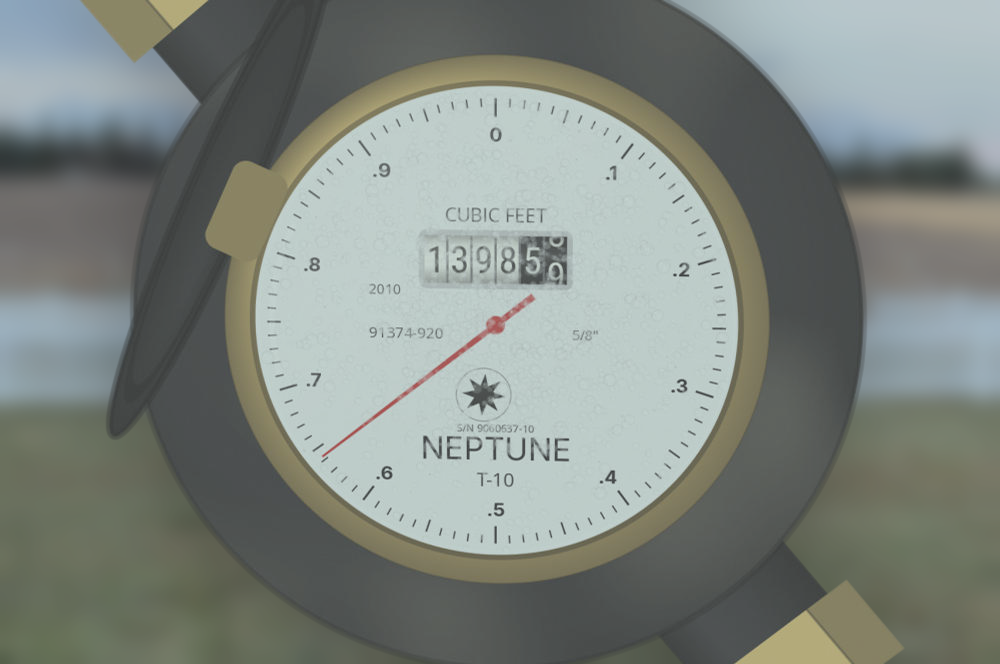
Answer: 139858.64 ft³
